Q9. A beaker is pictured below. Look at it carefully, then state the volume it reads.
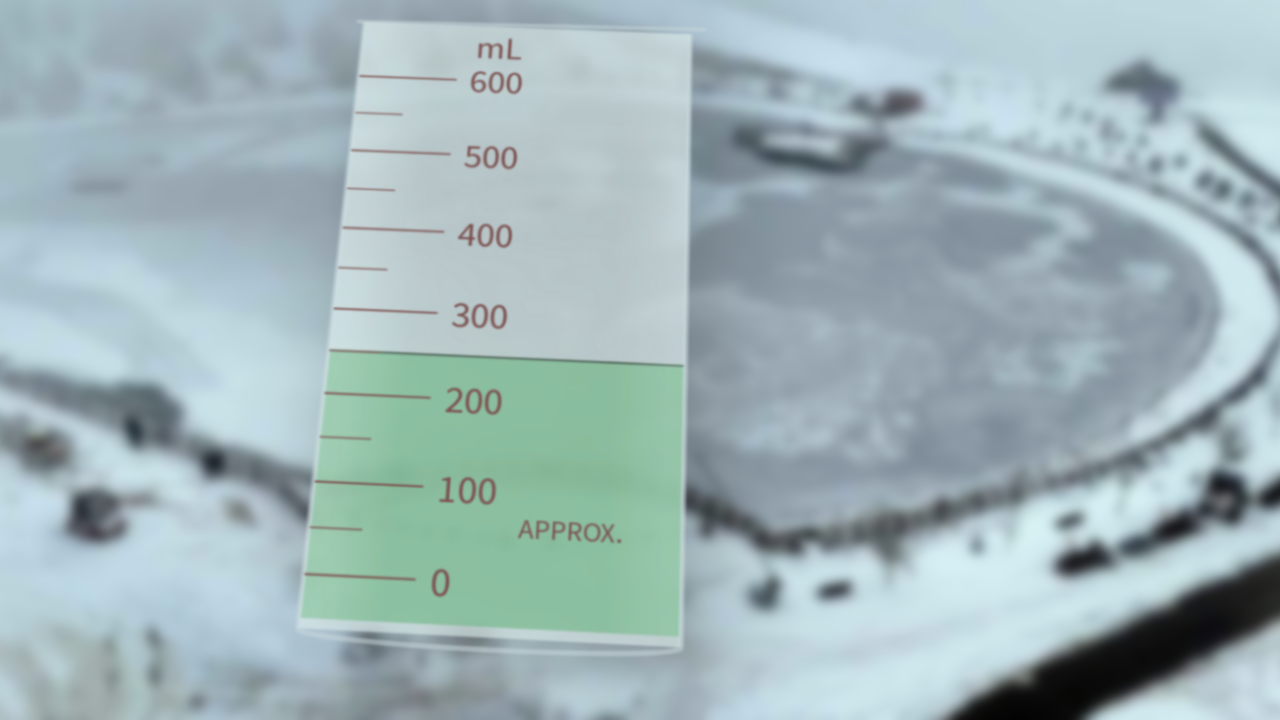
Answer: 250 mL
